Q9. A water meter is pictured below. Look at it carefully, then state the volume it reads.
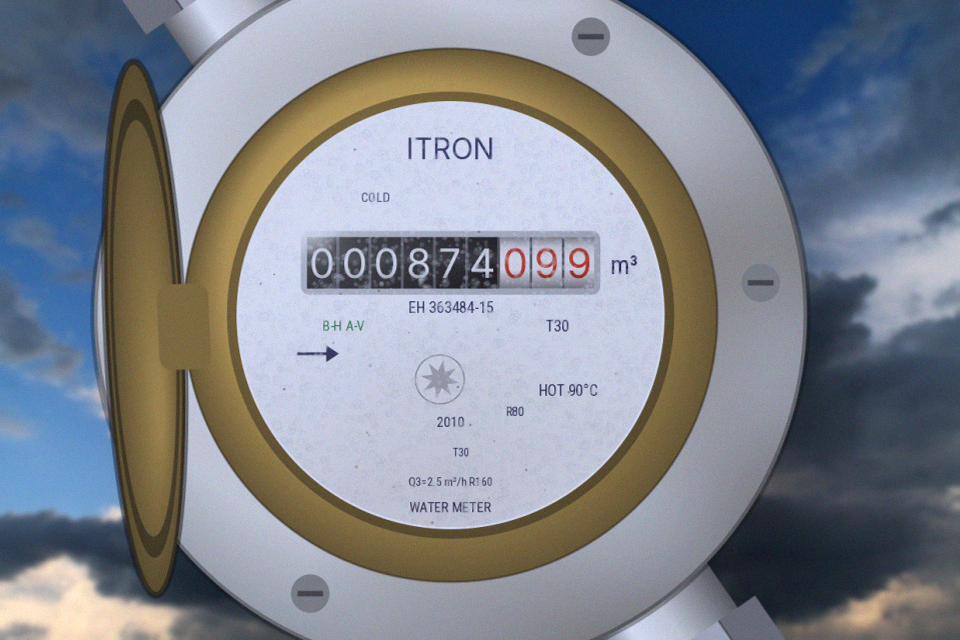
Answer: 874.099 m³
